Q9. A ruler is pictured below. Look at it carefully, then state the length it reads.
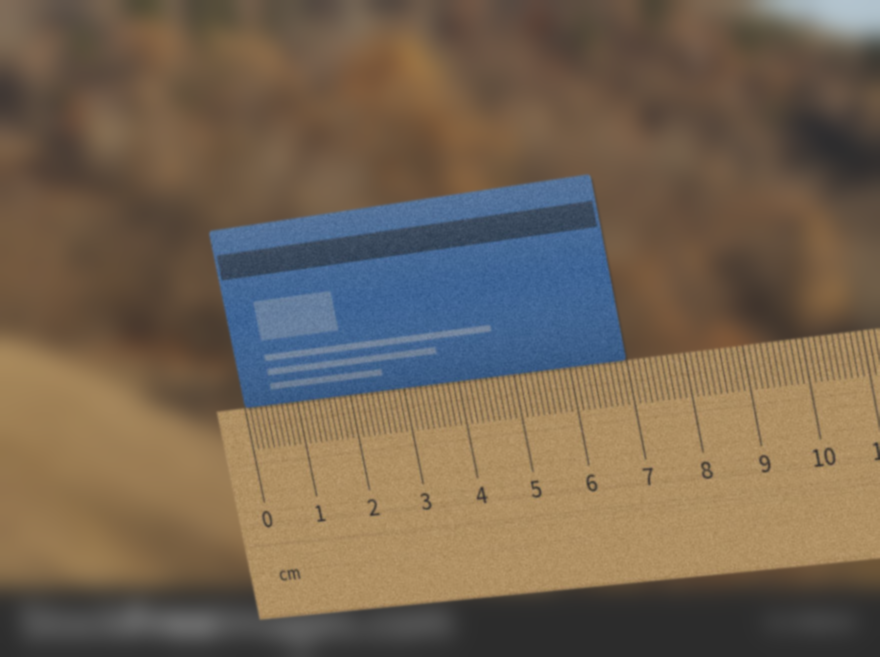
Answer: 7 cm
